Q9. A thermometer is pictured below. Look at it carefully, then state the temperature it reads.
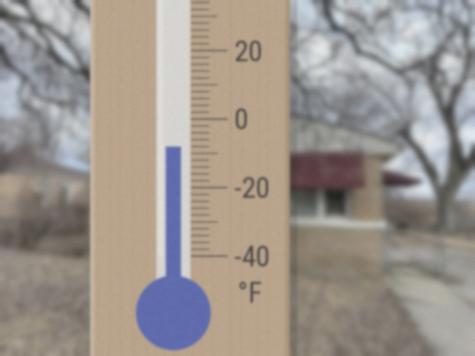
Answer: -8 °F
